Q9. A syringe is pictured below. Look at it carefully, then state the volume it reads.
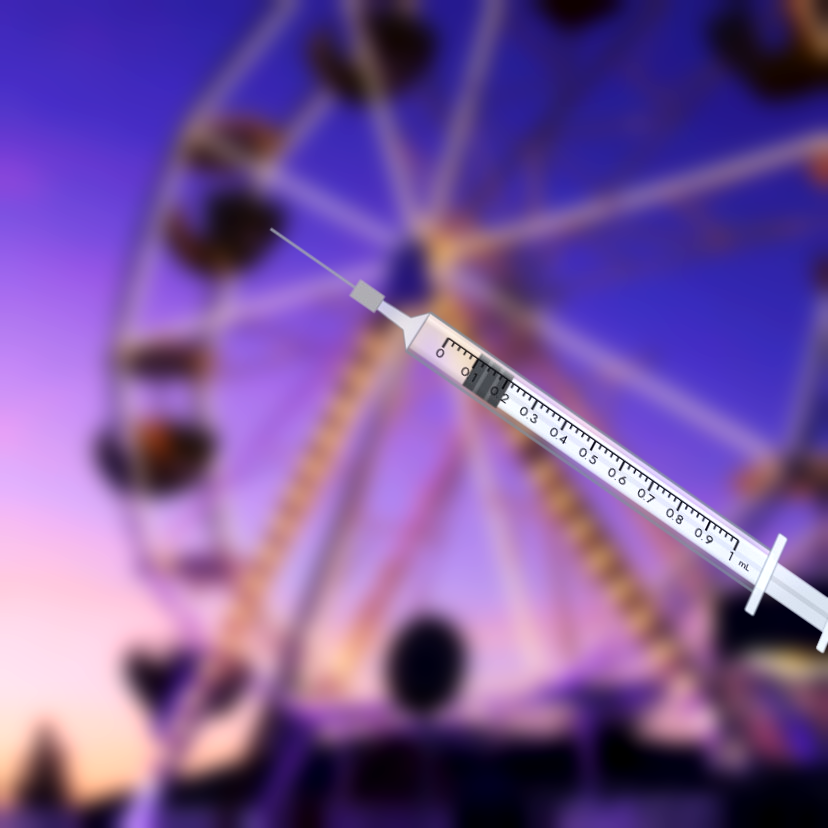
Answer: 0.1 mL
